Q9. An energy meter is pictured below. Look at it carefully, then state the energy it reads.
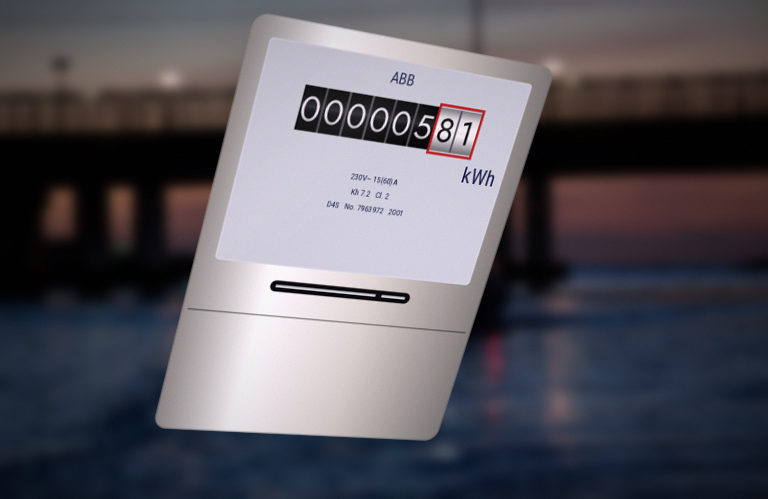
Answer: 5.81 kWh
